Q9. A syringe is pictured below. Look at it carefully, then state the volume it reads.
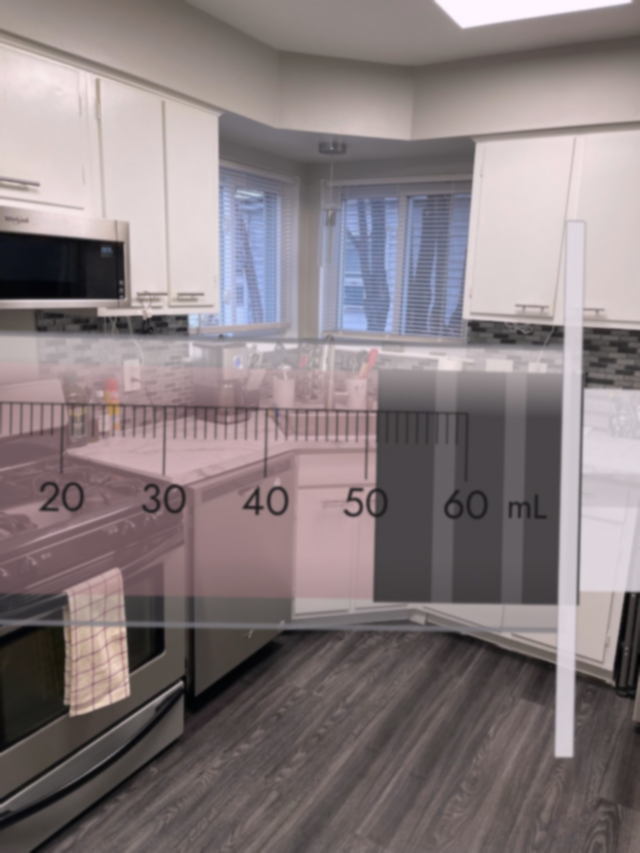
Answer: 51 mL
